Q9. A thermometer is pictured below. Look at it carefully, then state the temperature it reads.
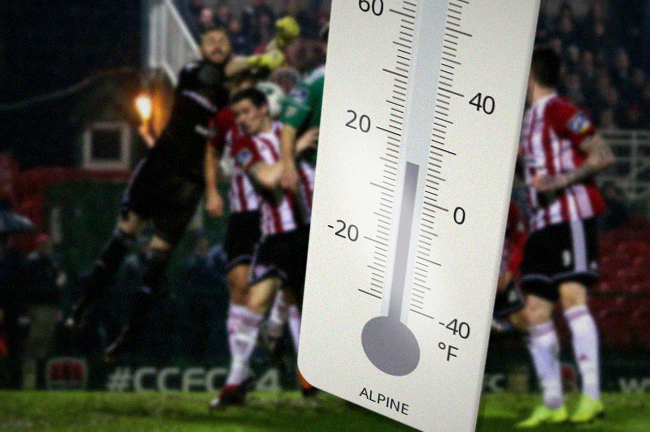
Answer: 12 °F
